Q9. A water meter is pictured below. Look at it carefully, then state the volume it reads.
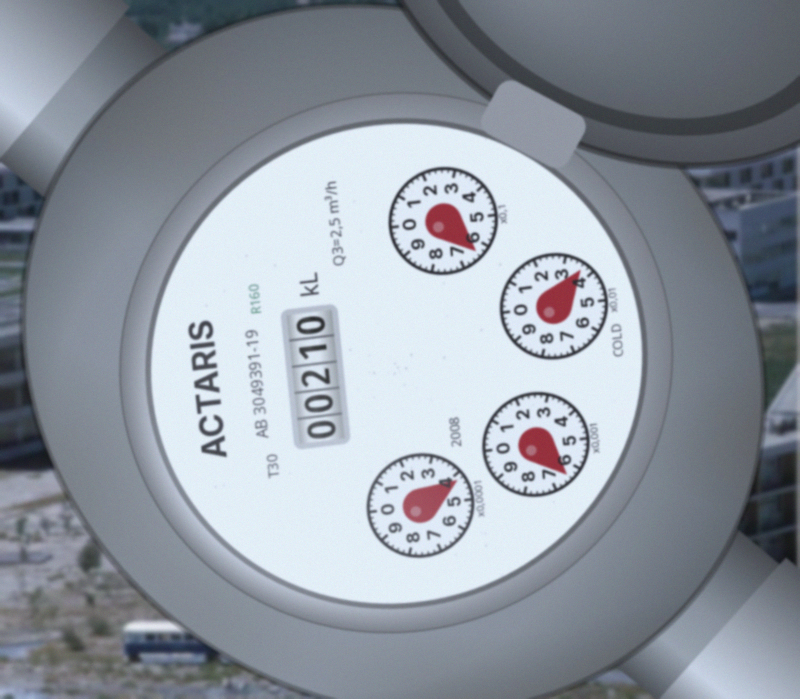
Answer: 210.6364 kL
